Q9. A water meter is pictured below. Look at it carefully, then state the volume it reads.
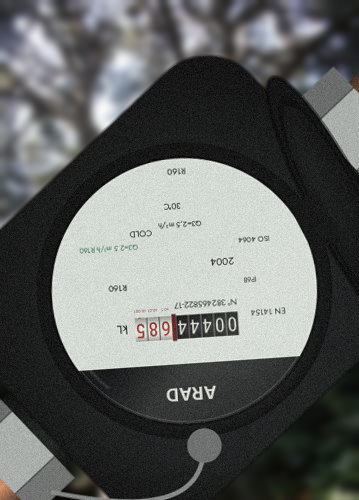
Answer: 444.685 kL
